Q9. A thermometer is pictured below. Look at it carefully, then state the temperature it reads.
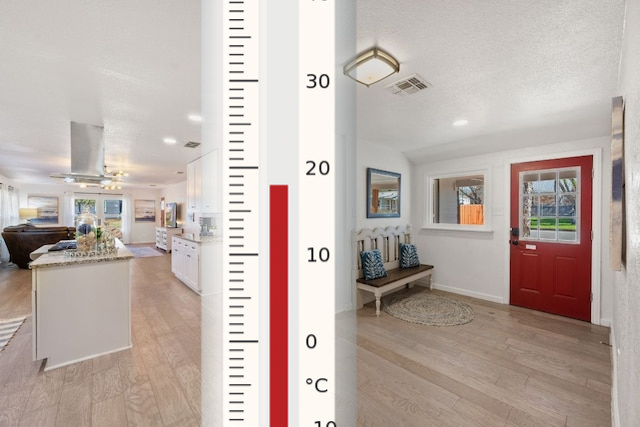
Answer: 18 °C
